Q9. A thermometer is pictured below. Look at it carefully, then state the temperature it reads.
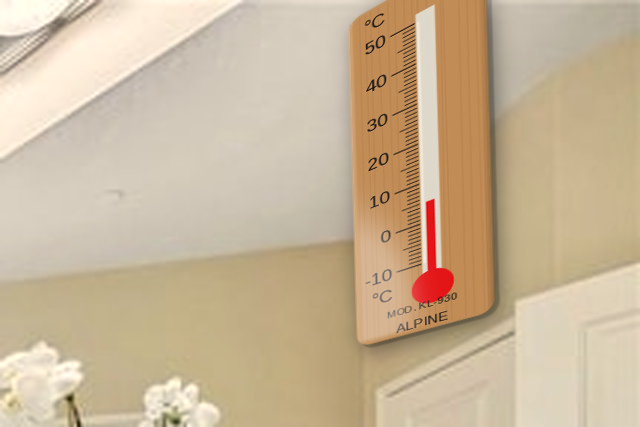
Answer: 5 °C
